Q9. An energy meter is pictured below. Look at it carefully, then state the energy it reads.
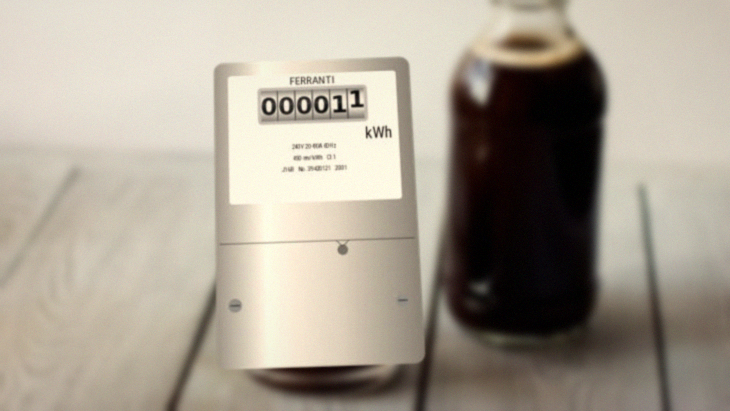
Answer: 11 kWh
